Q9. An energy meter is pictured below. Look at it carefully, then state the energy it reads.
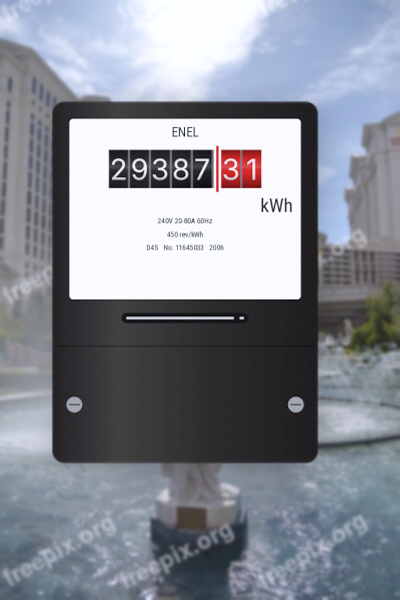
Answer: 29387.31 kWh
